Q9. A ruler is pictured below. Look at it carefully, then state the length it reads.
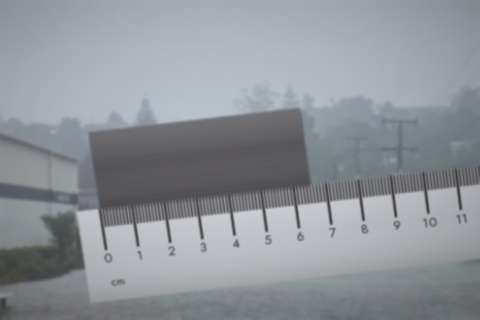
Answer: 6.5 cm
